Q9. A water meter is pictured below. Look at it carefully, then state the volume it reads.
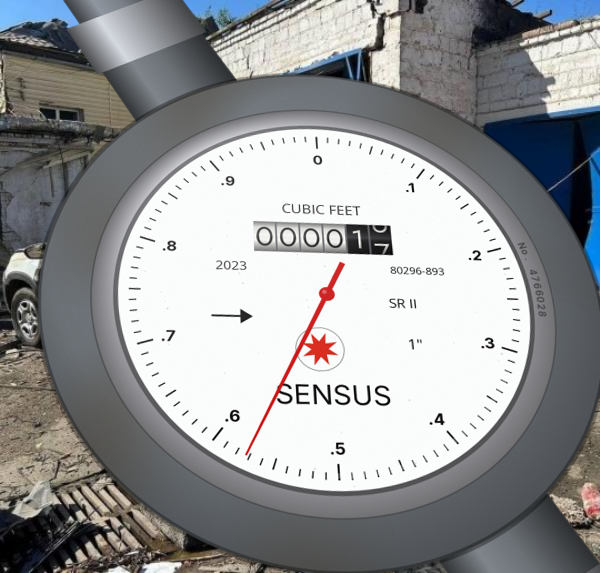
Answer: 16.57 ft³
